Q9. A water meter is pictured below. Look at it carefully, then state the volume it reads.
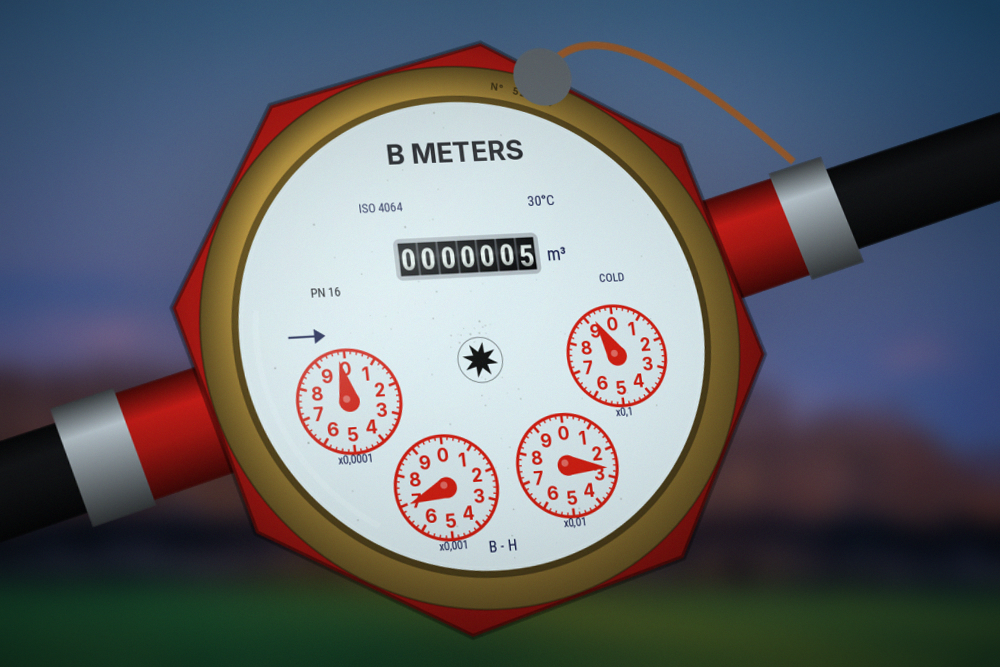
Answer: 4.9269 m³
